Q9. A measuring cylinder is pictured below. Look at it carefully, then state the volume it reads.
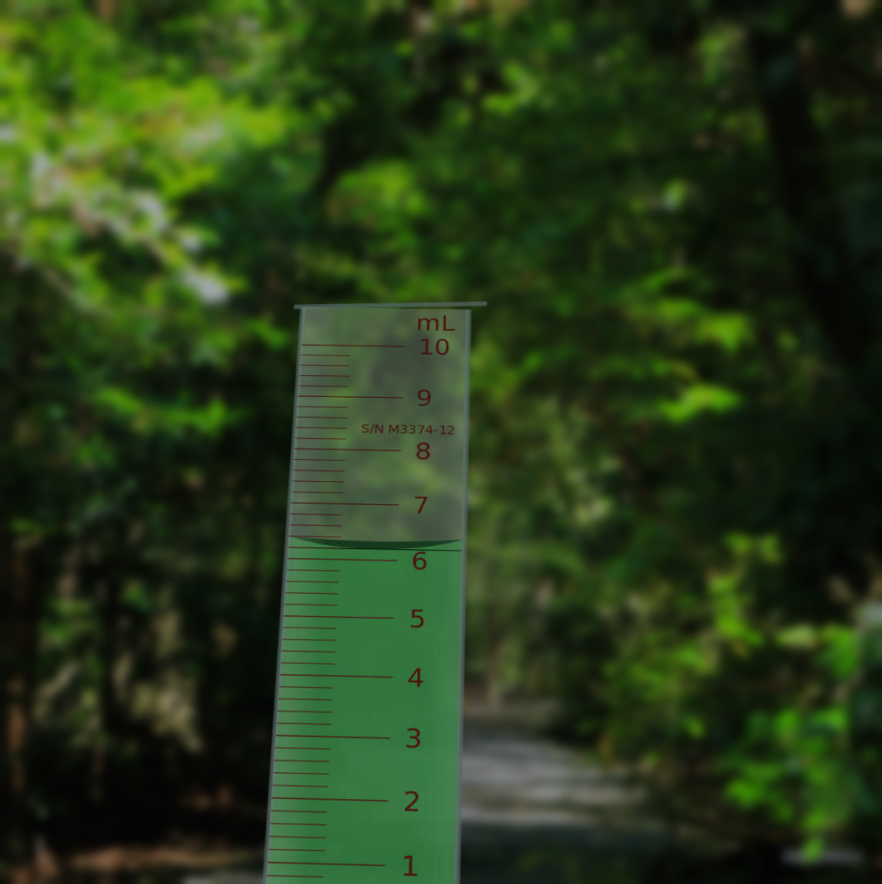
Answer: 6.2 mL
